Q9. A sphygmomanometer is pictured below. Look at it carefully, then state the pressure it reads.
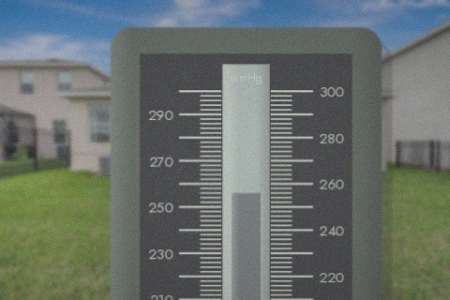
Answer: 256 mmHg
